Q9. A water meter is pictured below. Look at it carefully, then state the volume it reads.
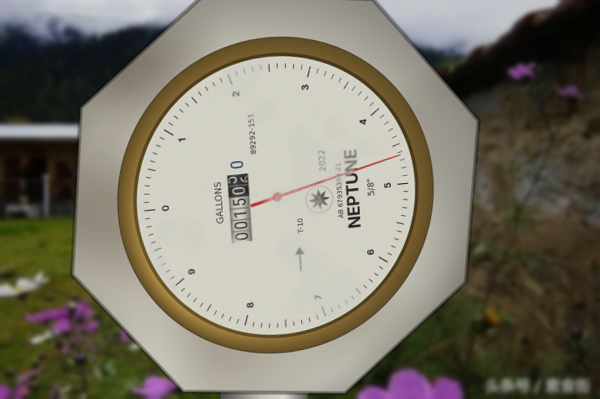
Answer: 15054.6 gal
